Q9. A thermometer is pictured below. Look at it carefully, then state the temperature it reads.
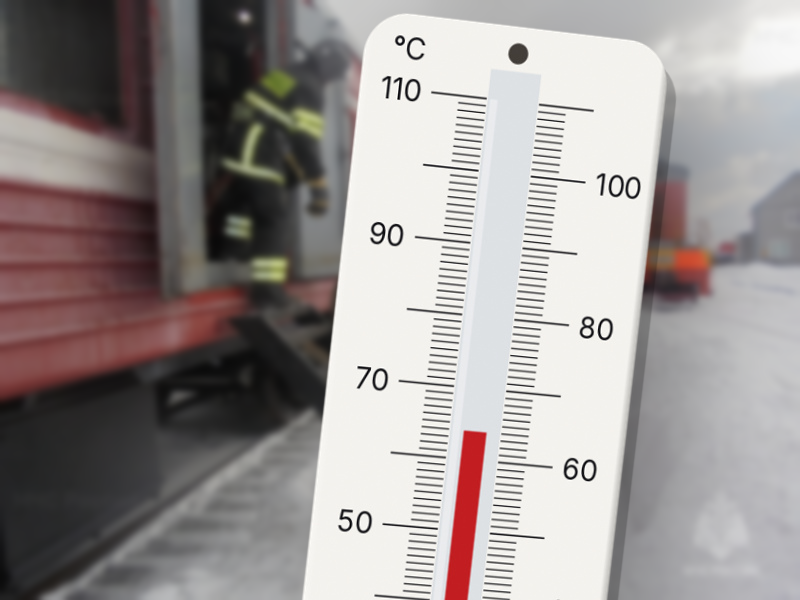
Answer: 64 °C
